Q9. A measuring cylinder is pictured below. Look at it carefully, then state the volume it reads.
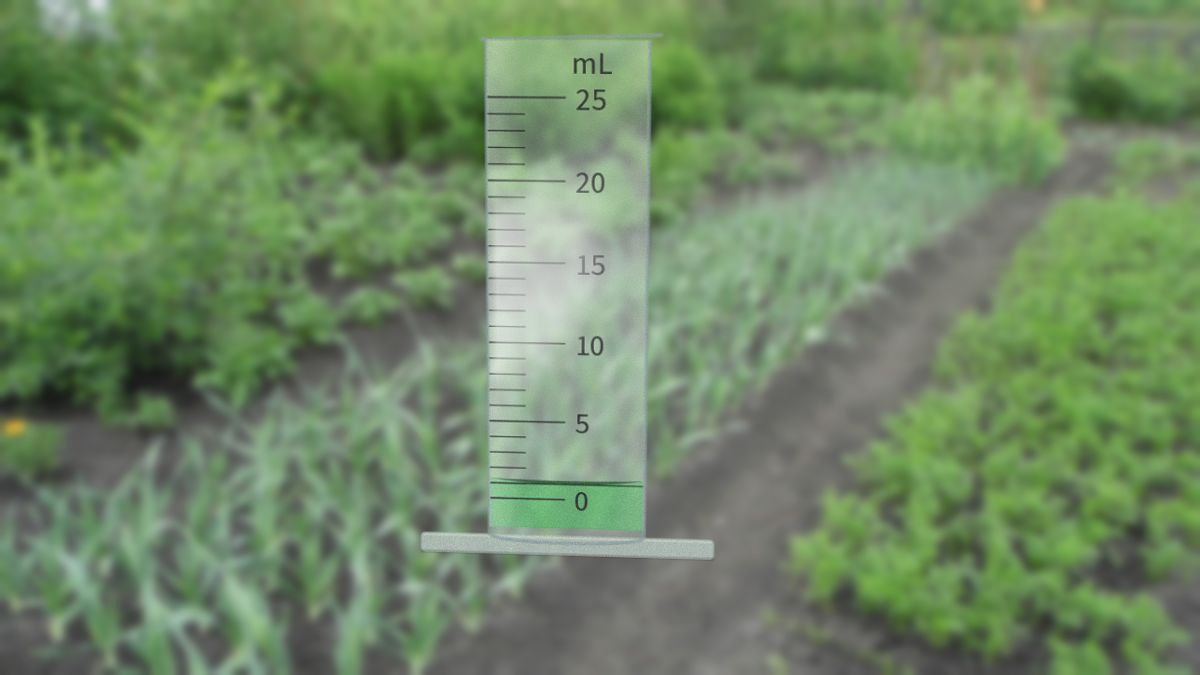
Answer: 1 mL
